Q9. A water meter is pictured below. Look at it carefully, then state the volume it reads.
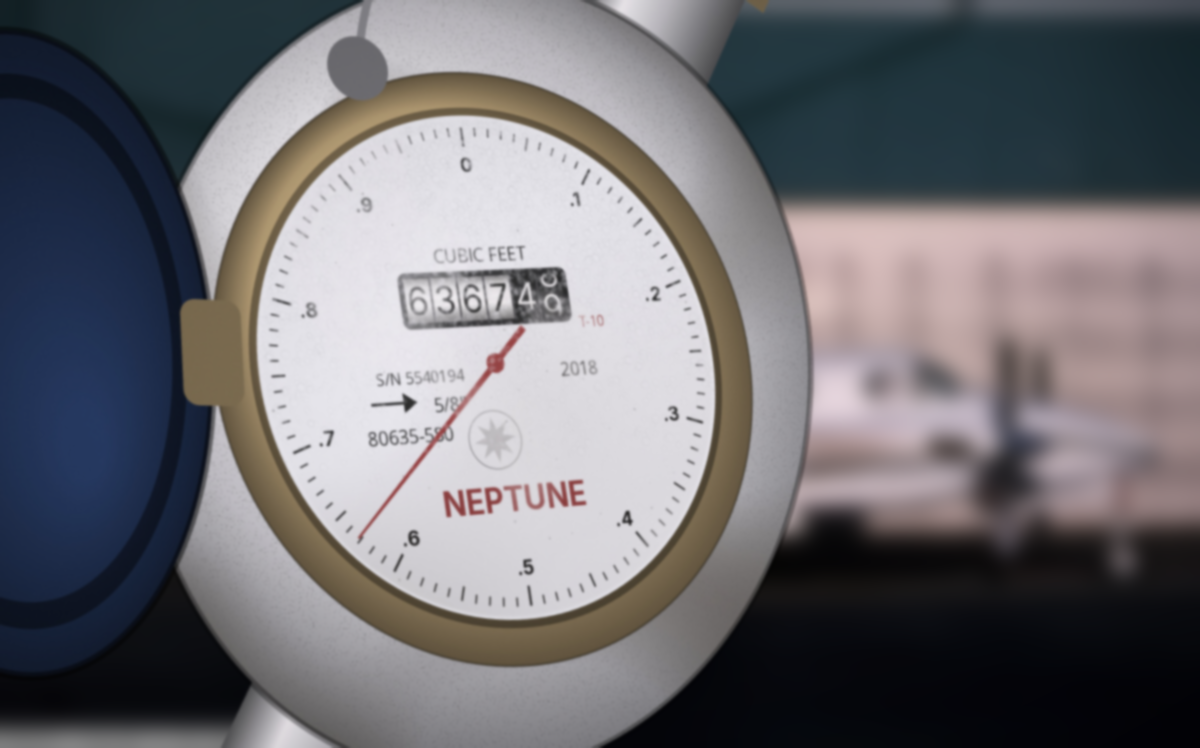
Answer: 636748.63 ft³
